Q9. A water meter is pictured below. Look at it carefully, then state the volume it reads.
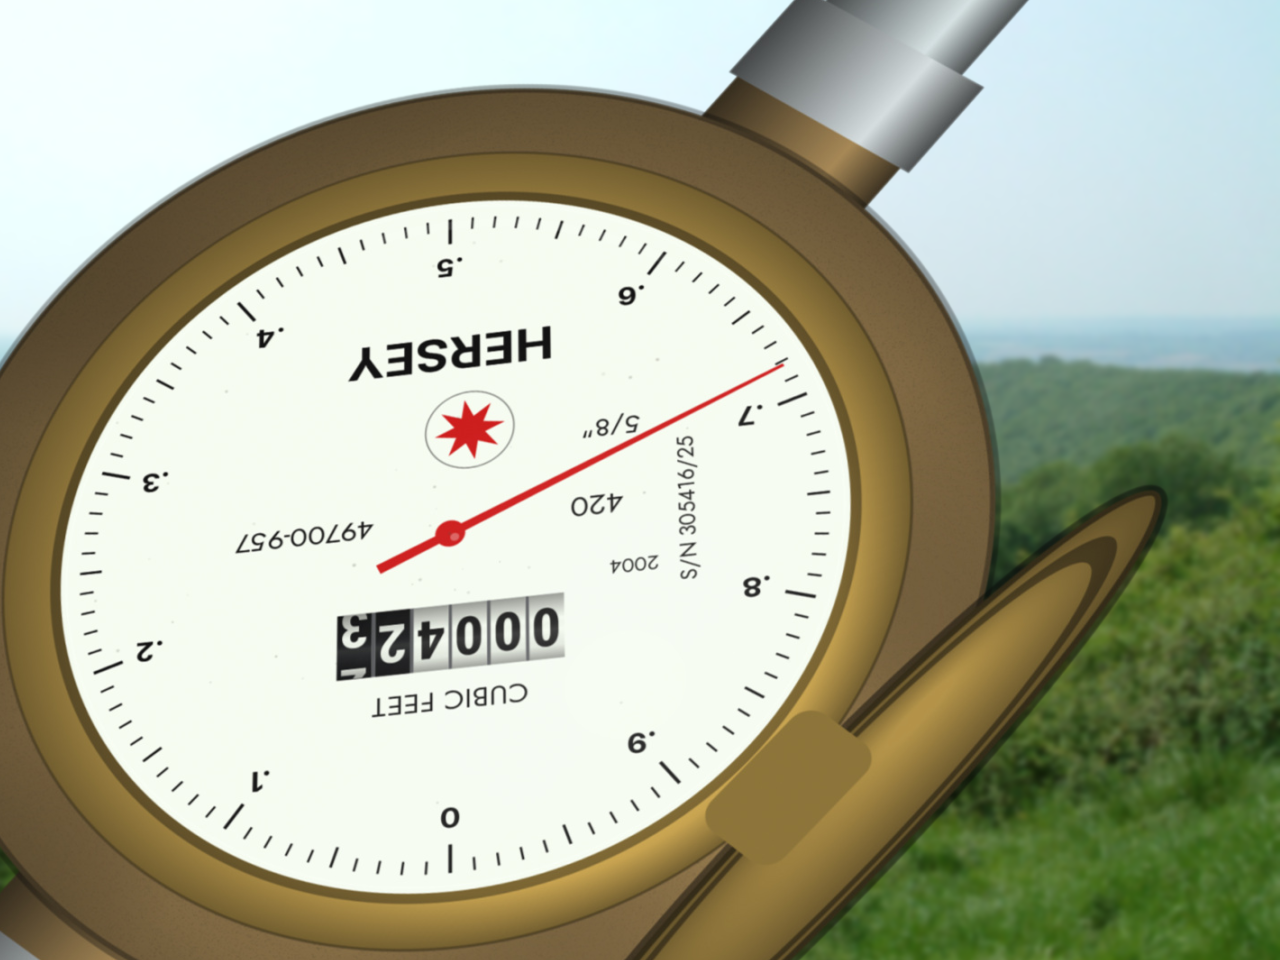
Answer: 422.68 ft³
